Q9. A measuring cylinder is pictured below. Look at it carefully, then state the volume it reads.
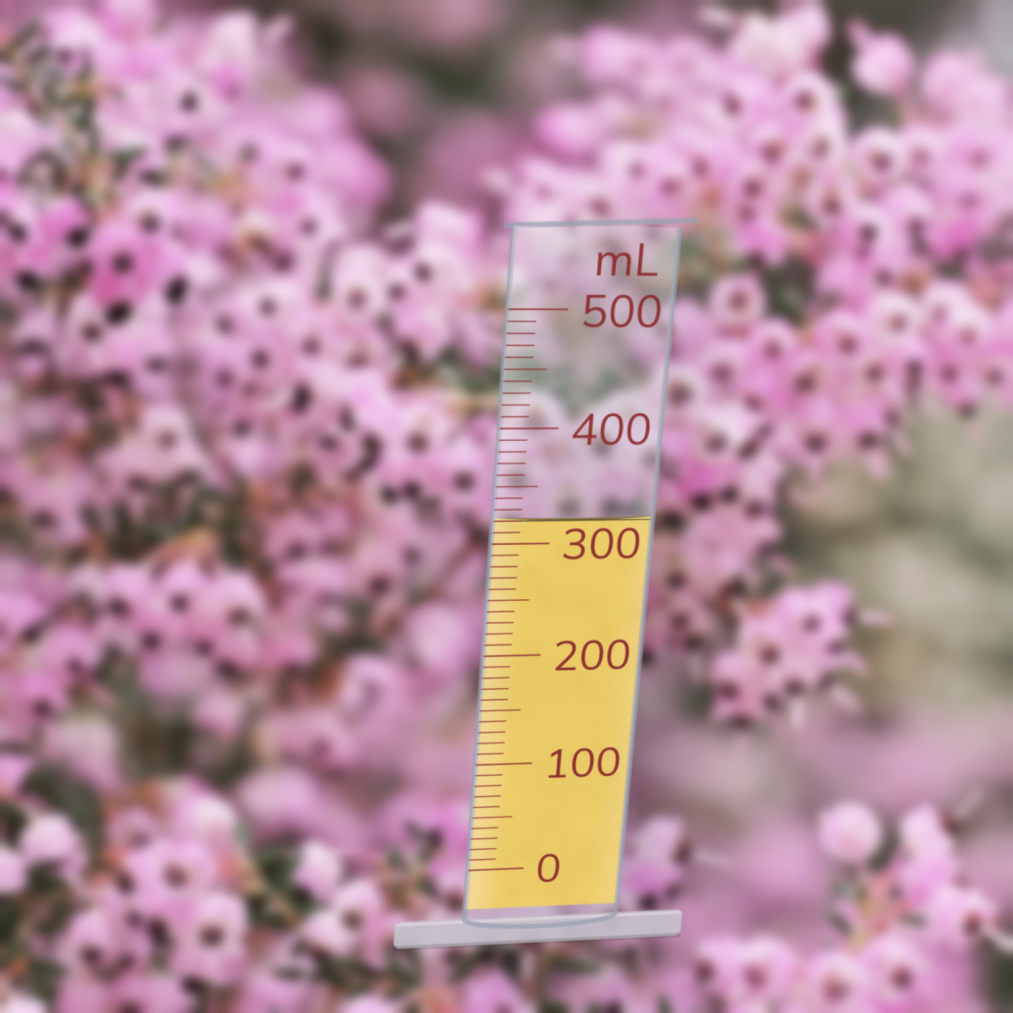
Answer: 320 mL
